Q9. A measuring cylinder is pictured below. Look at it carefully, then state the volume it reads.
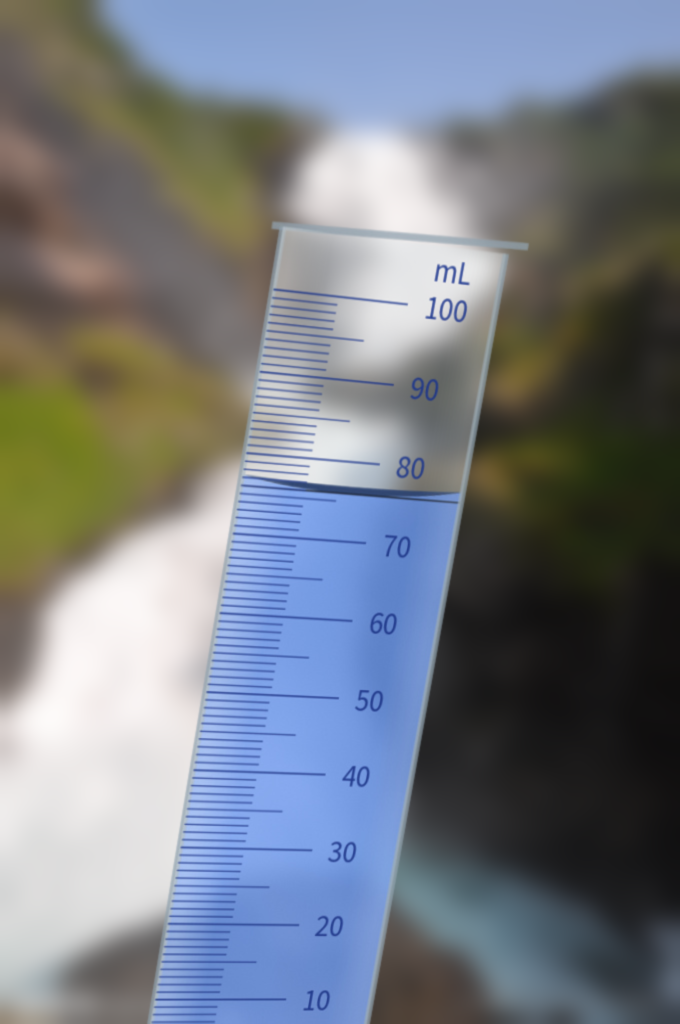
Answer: 76 mL
